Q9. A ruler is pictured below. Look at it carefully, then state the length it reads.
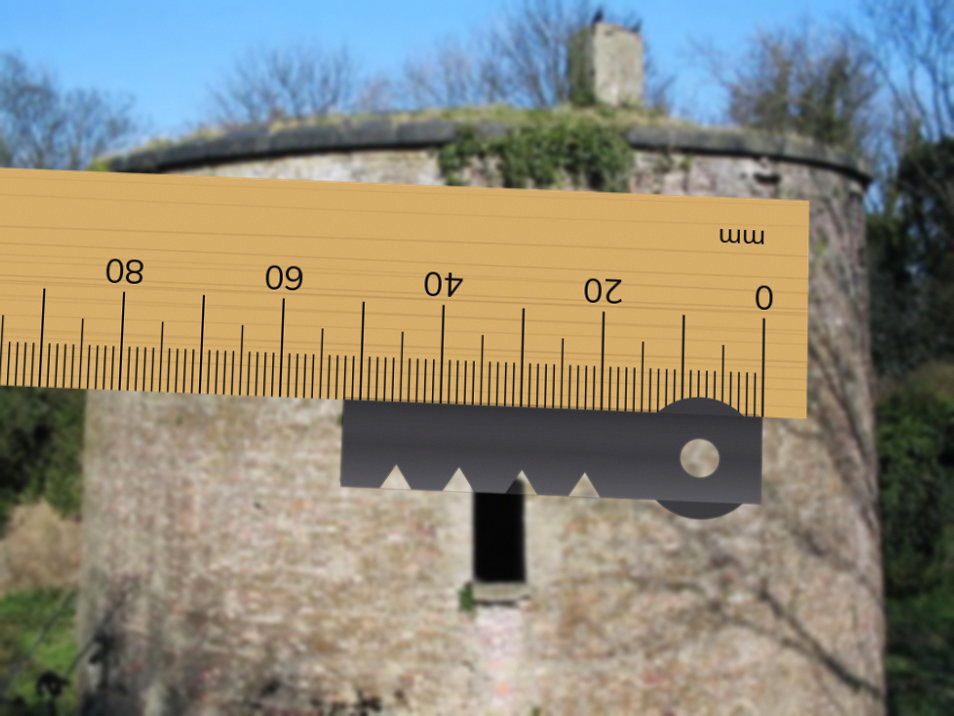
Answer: 52 mm
